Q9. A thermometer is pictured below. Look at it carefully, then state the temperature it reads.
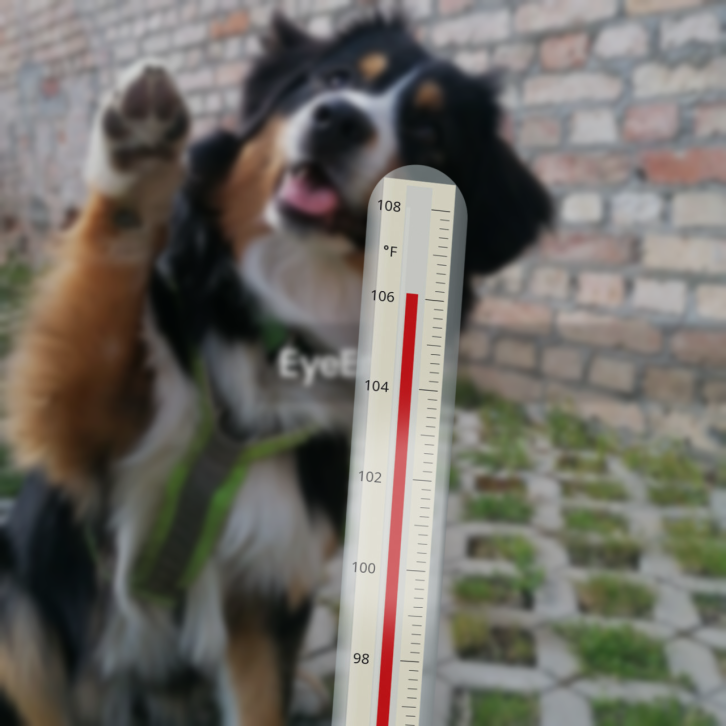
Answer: 106.1 °F
